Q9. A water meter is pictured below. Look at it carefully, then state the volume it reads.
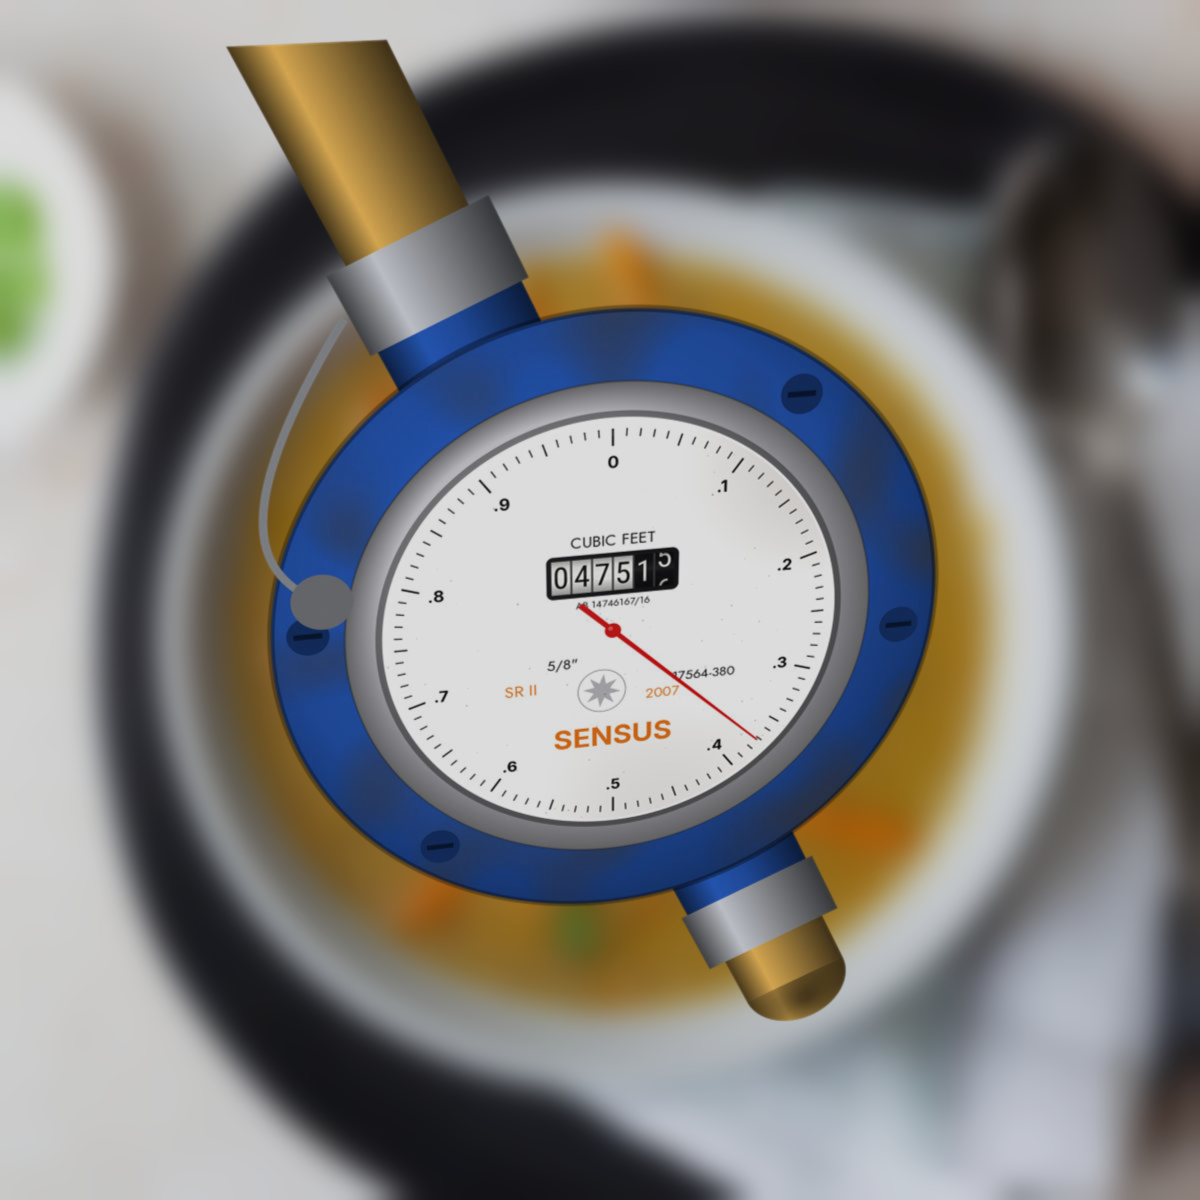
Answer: 47515.37 ft³
